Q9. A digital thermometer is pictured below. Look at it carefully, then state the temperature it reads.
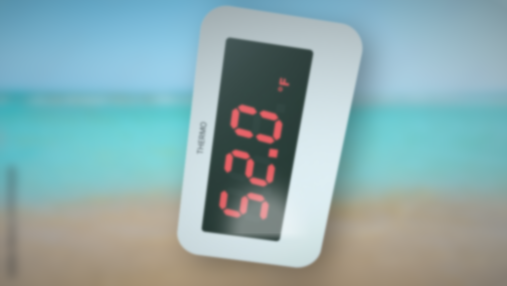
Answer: 52.0 °F
